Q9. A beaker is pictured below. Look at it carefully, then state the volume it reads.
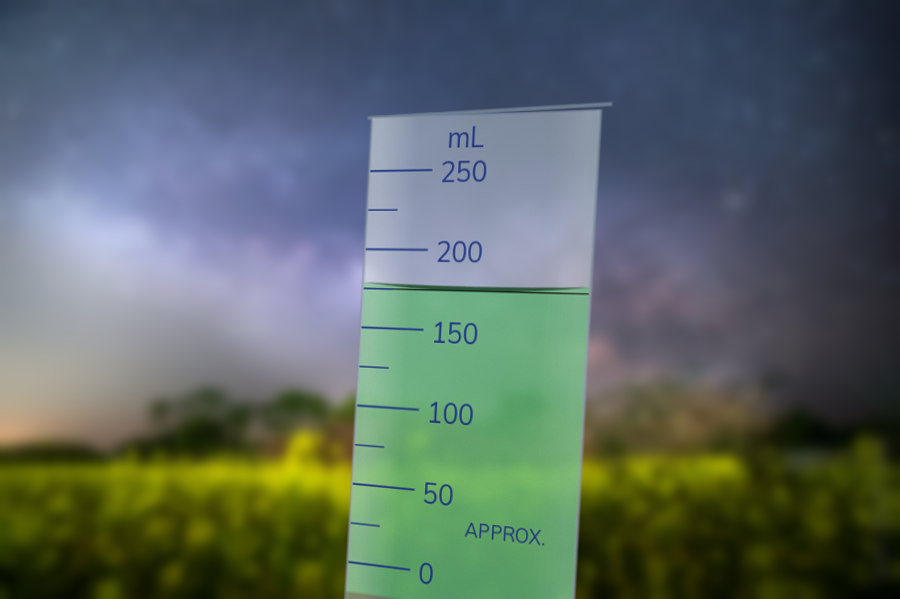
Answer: 175 mL
